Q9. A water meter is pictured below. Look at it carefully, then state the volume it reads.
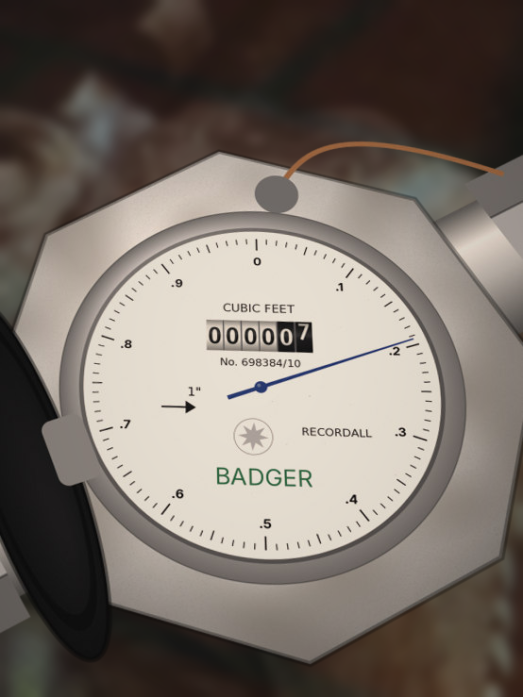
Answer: 7.19 ft³
